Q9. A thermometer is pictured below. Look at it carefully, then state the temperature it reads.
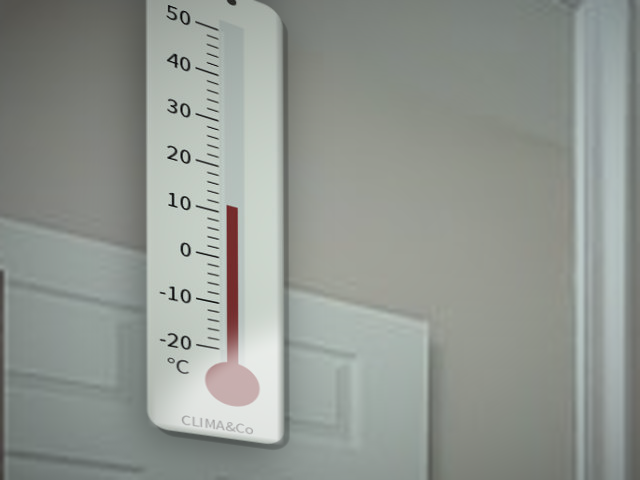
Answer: 12 °C
